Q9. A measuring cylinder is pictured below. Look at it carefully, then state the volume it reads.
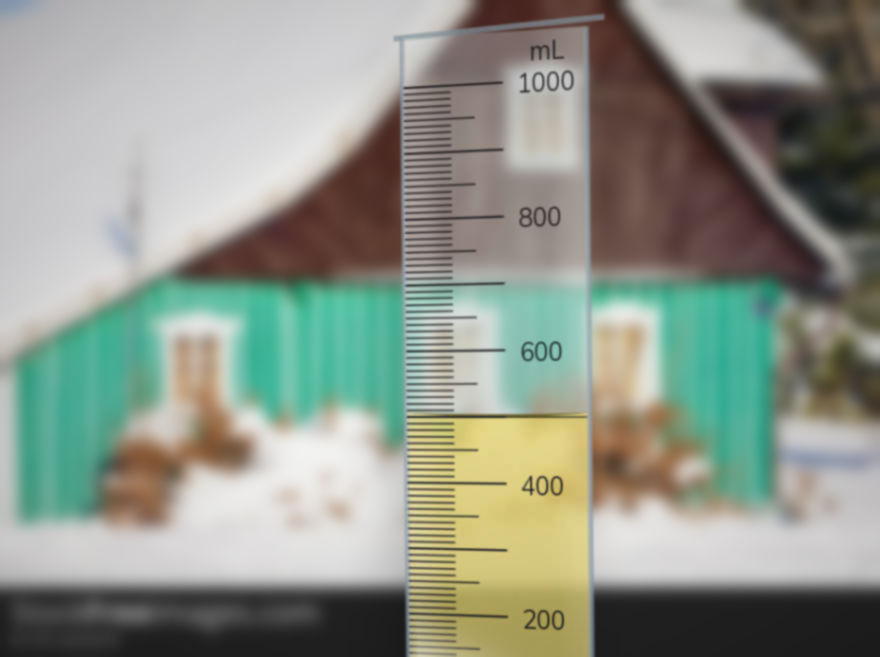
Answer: 500 mL
